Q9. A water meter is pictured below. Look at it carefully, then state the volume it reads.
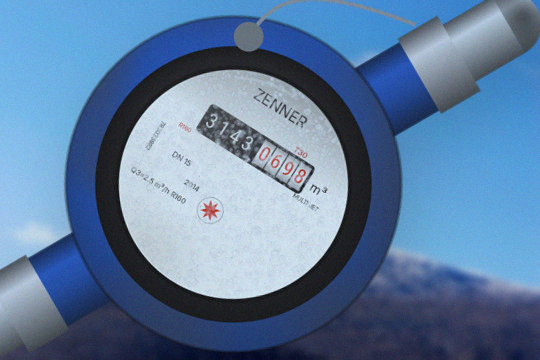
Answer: 3143.0698 m³
